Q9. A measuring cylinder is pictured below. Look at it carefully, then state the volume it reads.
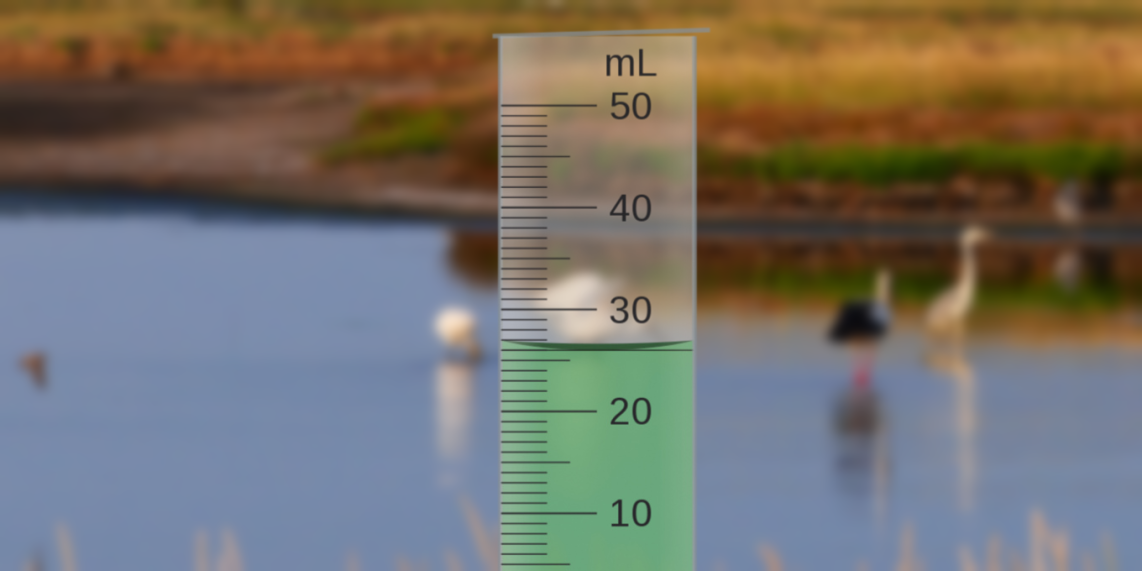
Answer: 26 mL
